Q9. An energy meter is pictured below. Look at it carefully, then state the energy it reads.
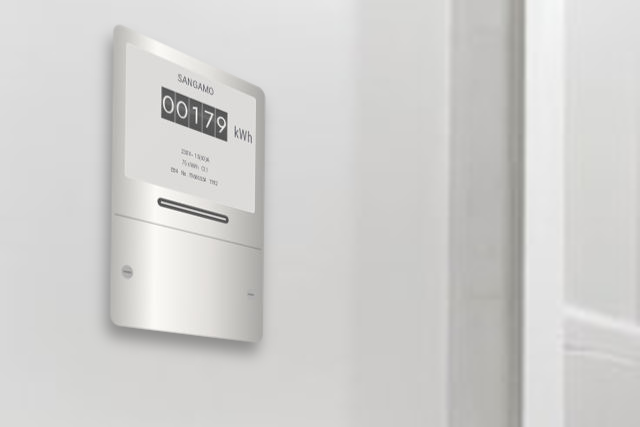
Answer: 179 kWh
